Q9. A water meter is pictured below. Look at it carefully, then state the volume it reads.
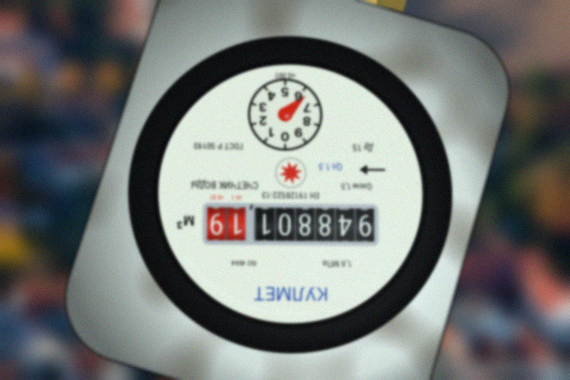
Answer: 948801.196 m³
